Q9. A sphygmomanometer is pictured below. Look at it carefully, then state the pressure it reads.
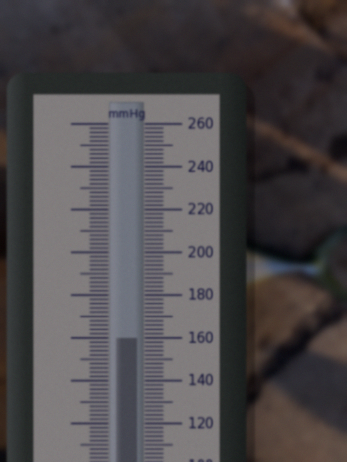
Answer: 160 mmHg
